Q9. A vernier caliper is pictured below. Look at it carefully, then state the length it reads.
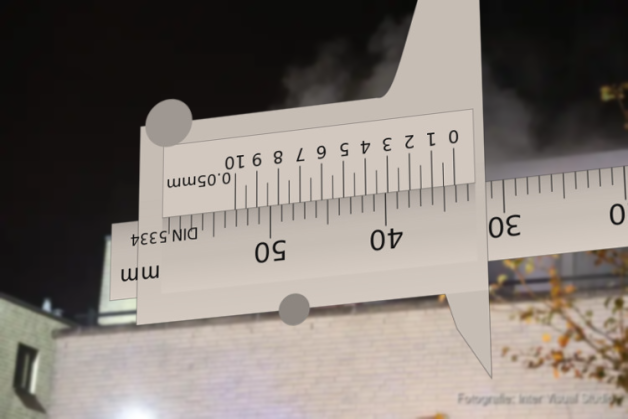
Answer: 34.1 mm
